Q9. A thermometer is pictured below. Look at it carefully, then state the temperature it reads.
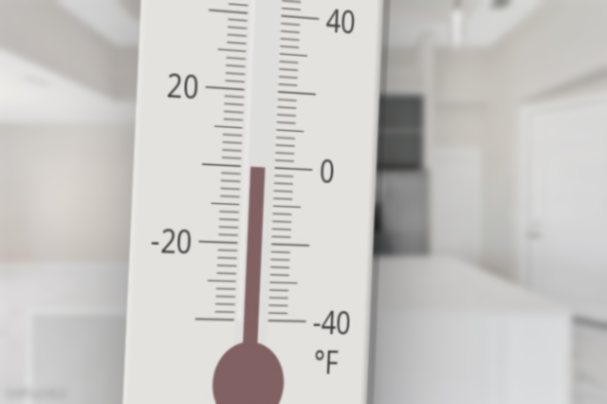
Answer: 0 °F
